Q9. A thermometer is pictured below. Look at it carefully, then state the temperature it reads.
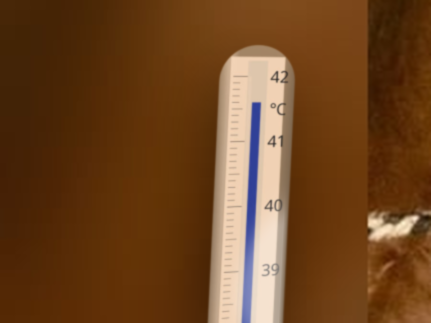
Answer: 41.6 °C
